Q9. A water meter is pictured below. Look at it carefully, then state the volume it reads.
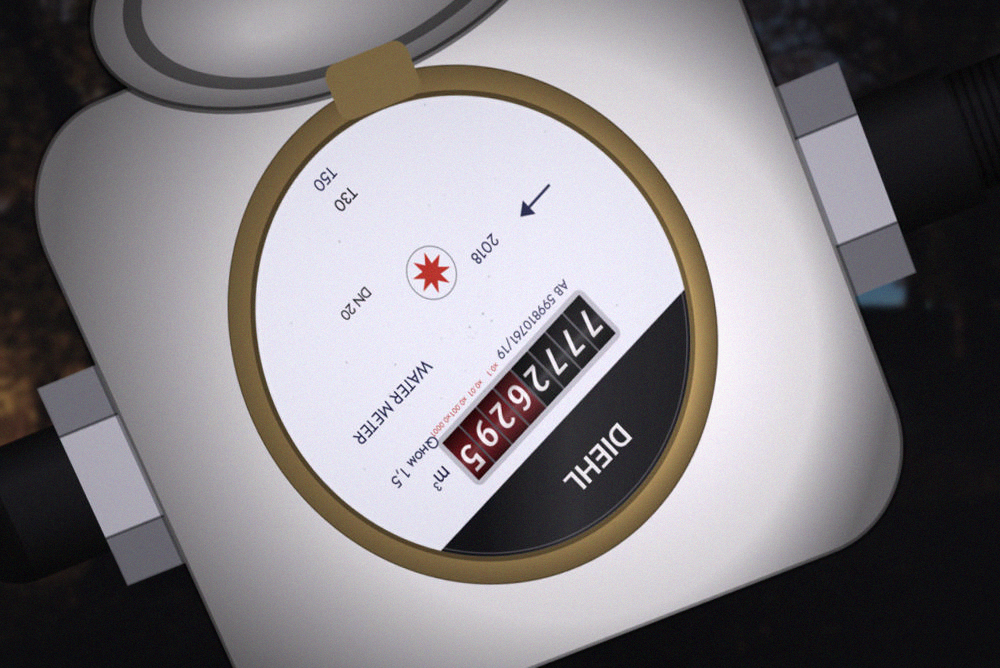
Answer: 7772.6295 m³
